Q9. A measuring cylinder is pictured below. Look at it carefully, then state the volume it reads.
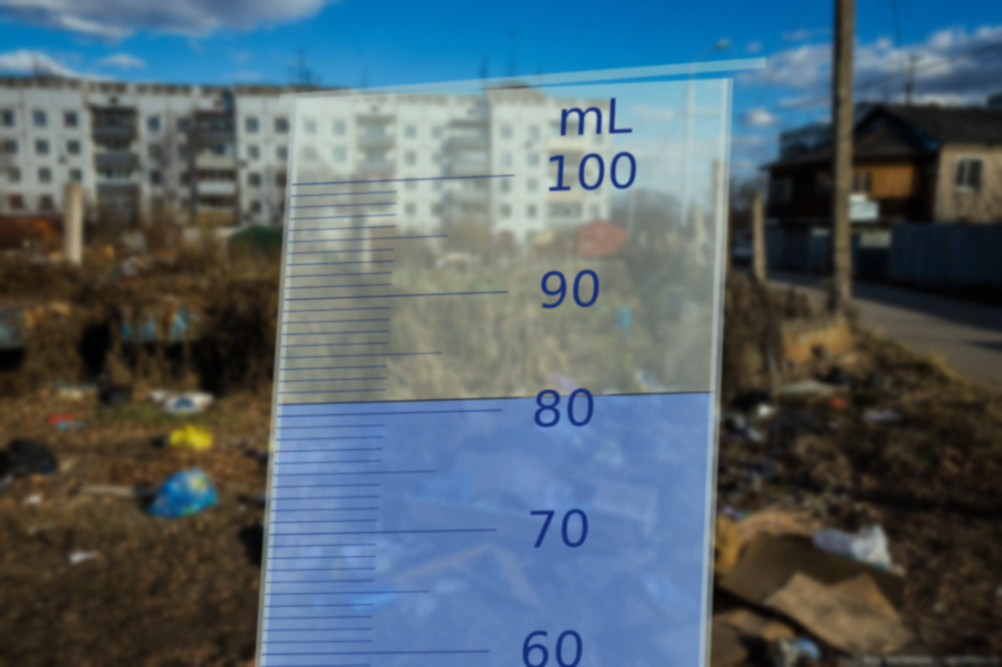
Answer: 81 mL
